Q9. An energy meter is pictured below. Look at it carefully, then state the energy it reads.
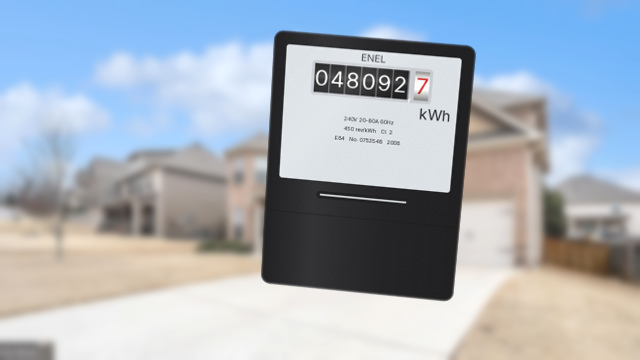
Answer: 48092.7 kWh
